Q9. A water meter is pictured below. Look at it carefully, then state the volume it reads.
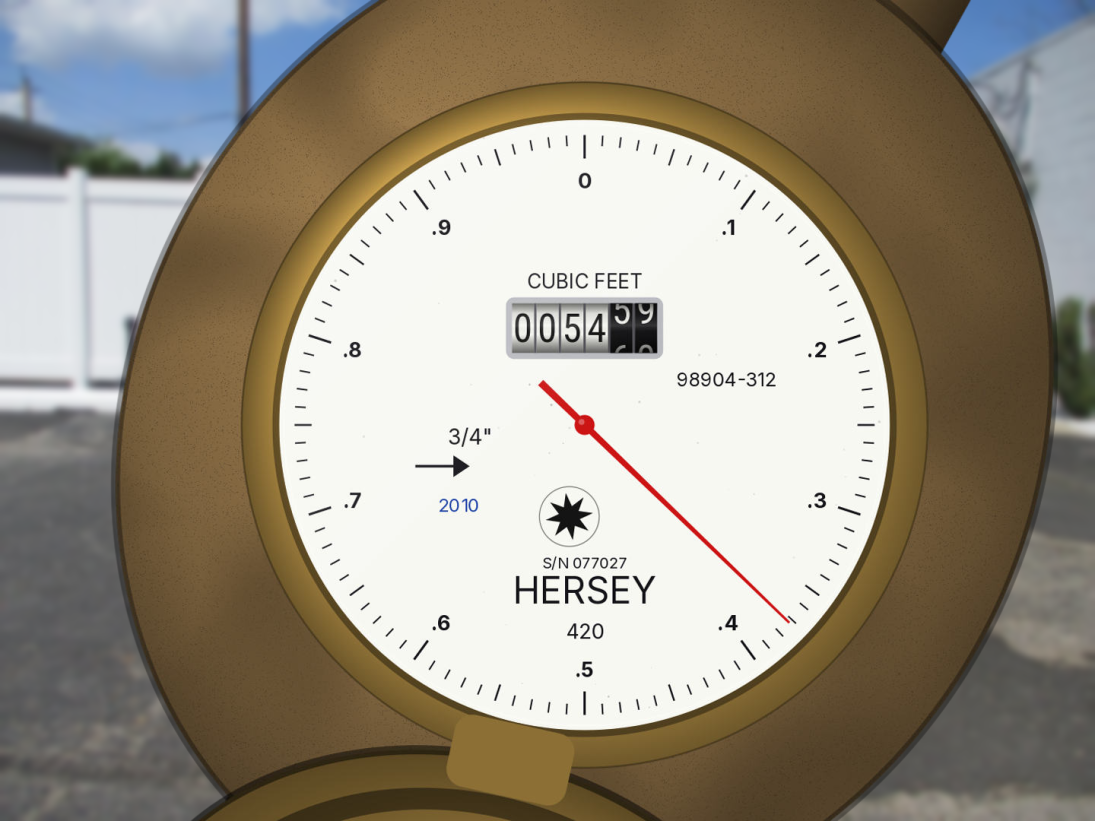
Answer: 5459.37 ft³
